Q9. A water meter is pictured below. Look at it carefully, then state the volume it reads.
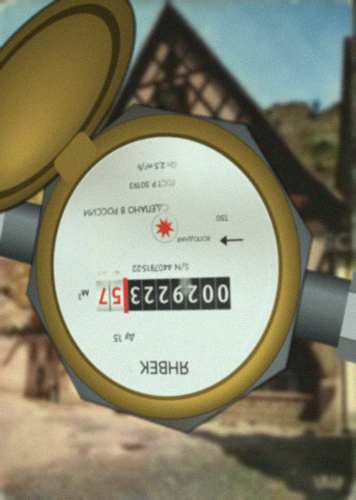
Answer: 29223.57 m³
